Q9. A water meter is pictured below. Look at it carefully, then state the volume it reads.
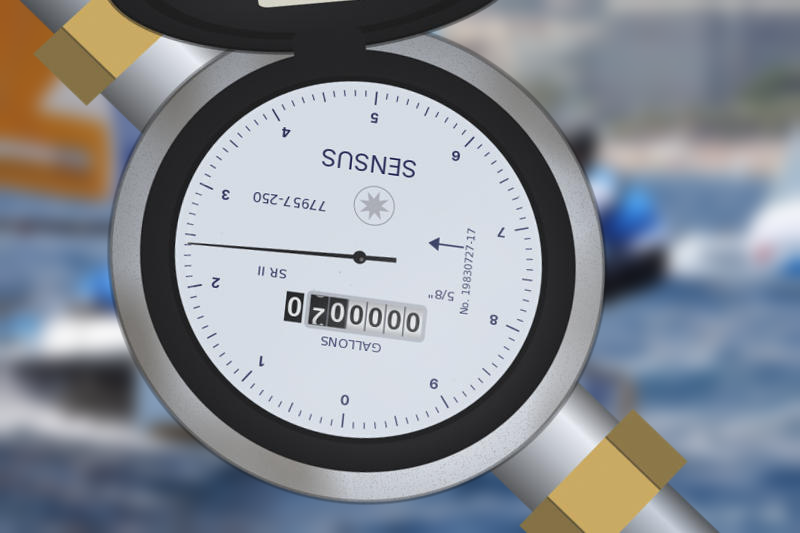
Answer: 22.4 gal
